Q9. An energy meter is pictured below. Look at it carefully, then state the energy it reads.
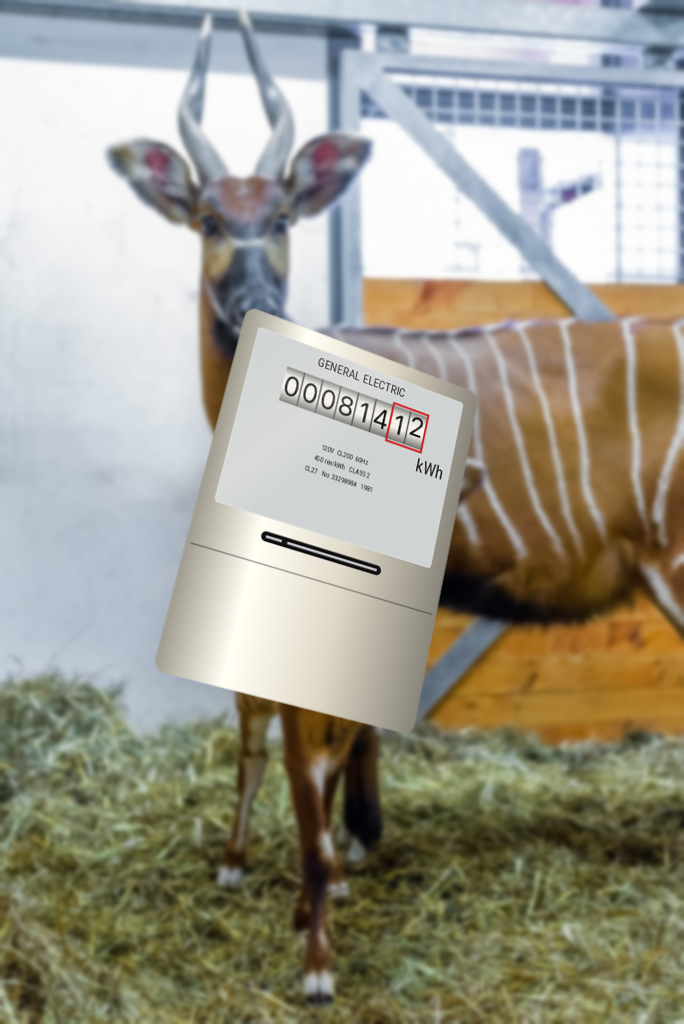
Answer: 814.12 kWh
